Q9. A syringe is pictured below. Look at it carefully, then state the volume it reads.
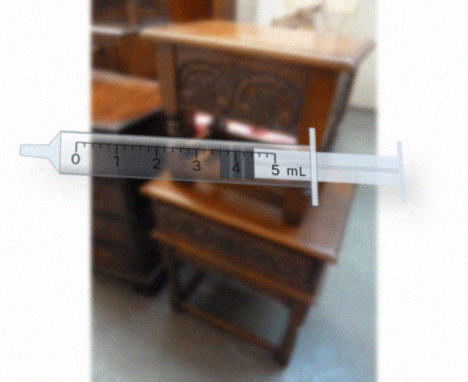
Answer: 3.6 mL
